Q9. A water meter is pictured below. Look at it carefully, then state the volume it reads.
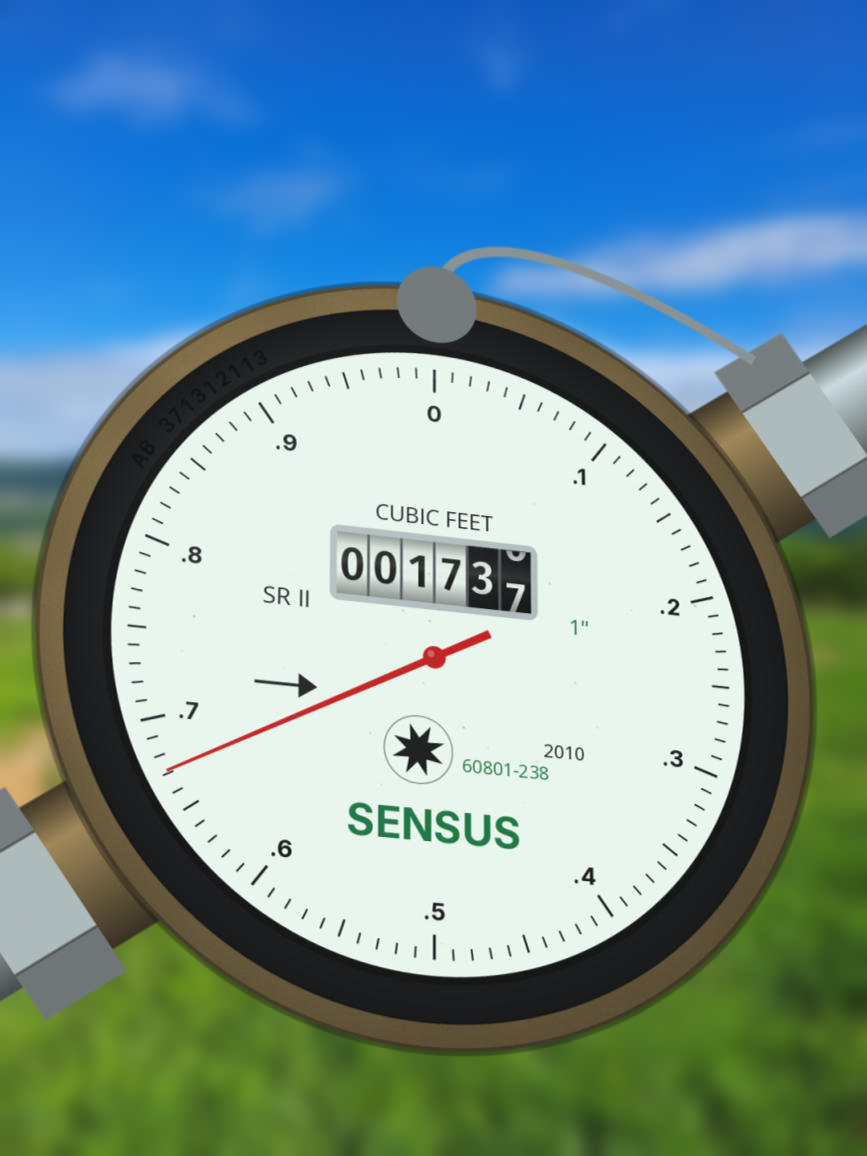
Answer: 1736.67 ft³
